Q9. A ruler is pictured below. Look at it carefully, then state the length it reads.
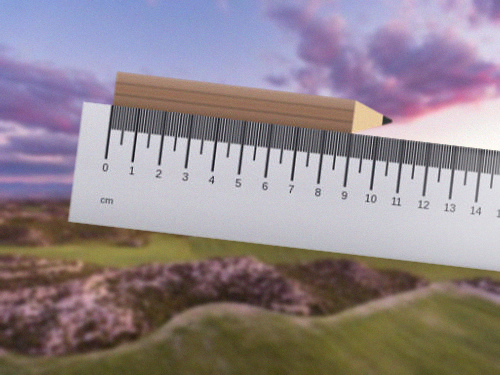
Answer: 10.5 cm
